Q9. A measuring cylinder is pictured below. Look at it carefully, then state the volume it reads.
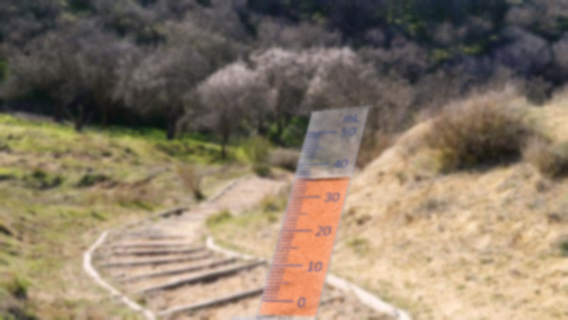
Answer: 35 mL
